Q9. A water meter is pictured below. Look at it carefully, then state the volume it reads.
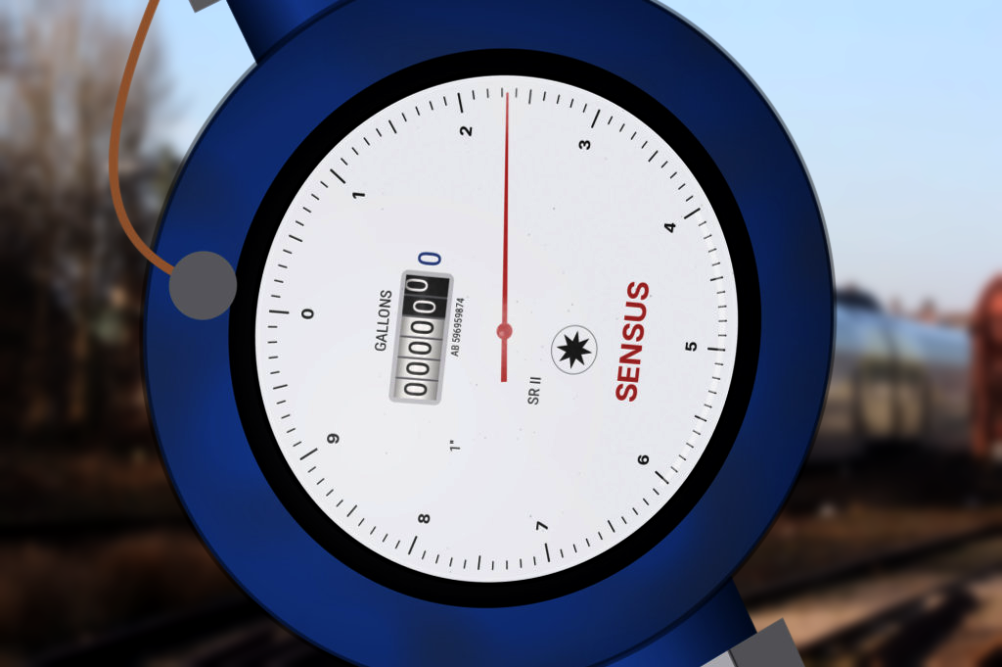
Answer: 2.3 gal
